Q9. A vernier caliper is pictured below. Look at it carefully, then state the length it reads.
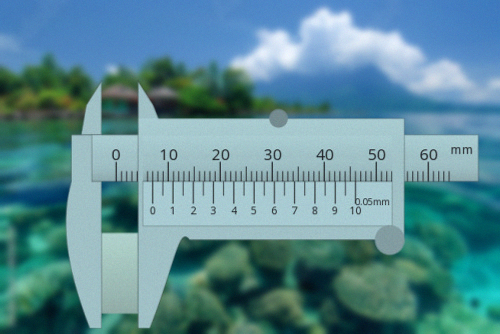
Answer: 7.0 mm
